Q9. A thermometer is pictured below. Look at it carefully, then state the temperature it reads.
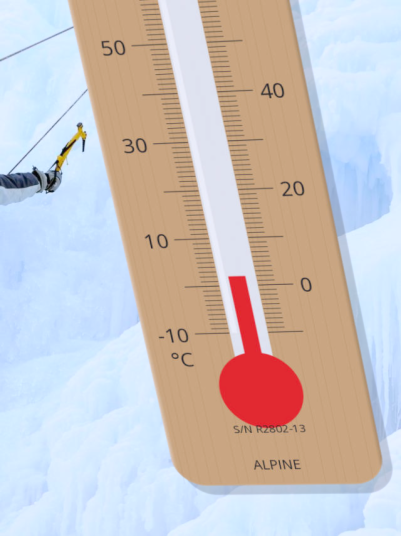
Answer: 2 °C
